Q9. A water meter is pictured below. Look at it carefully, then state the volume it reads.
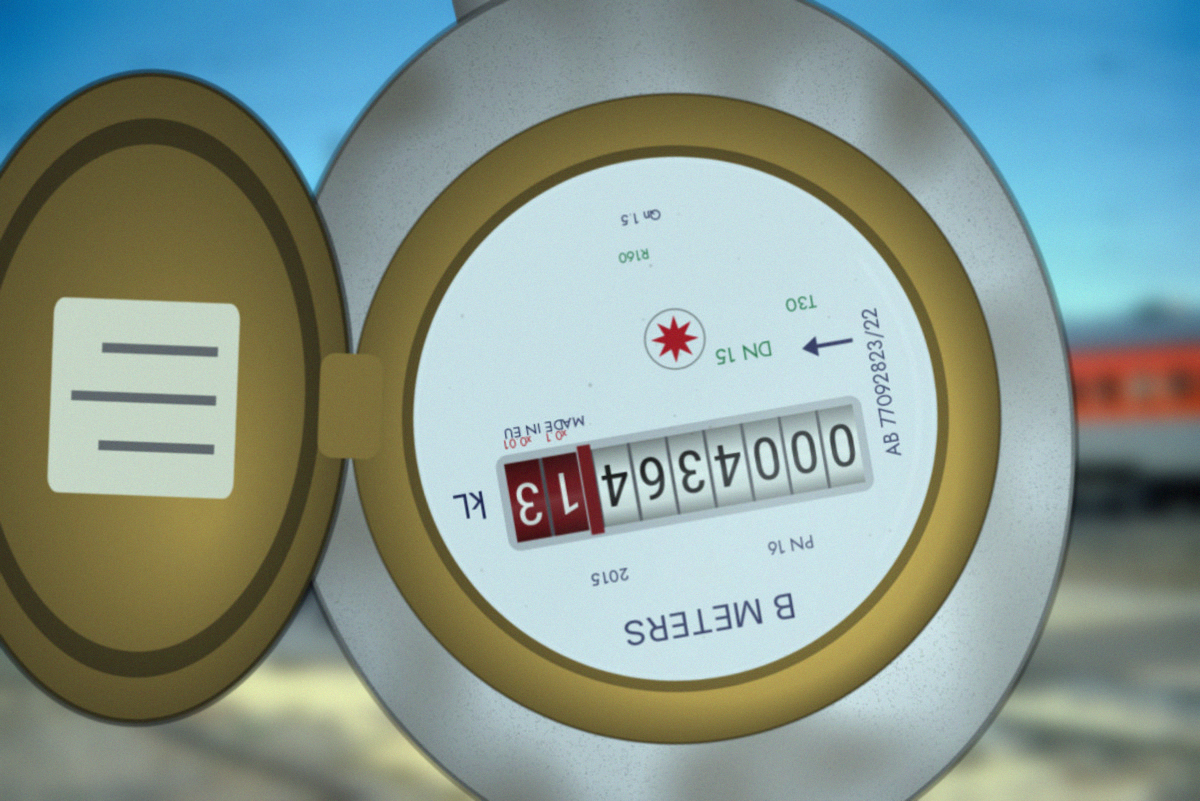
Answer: 4364.13 kL
